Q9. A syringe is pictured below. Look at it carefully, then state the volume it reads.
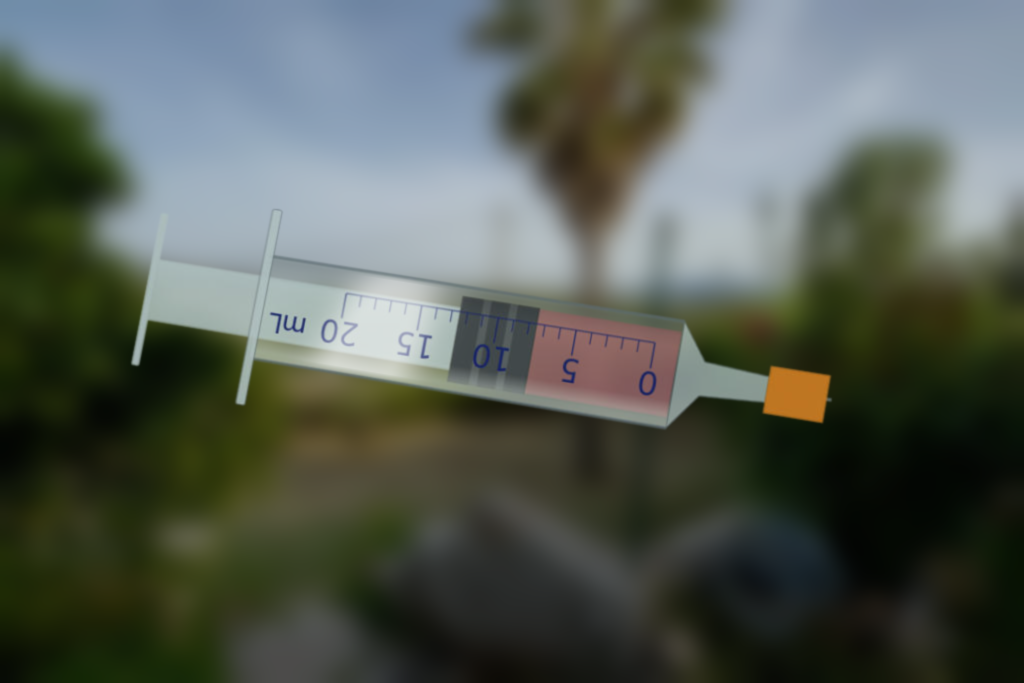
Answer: 7.5 mL
